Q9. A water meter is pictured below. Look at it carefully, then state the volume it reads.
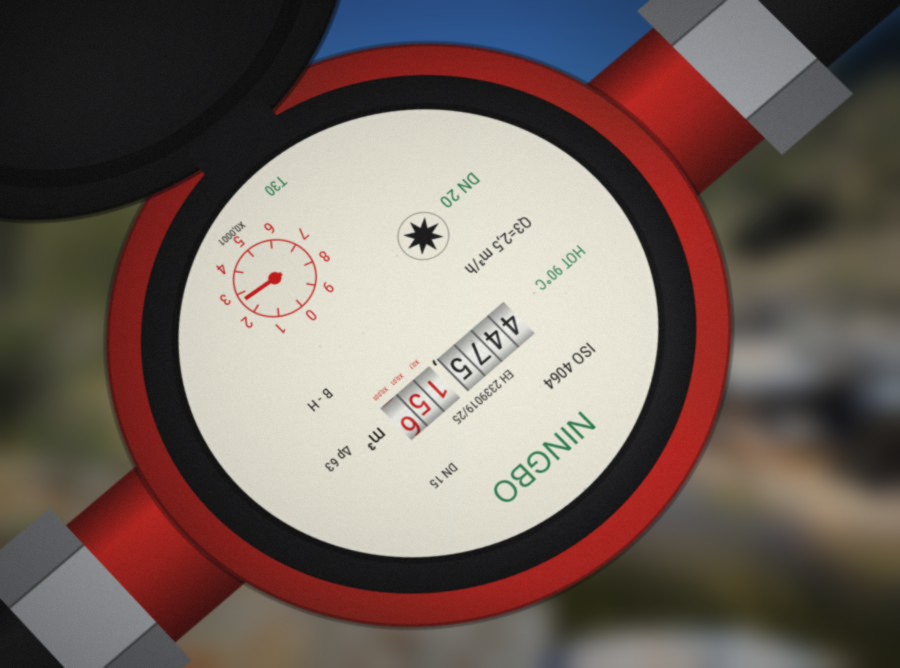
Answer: 4475.1562 m³
